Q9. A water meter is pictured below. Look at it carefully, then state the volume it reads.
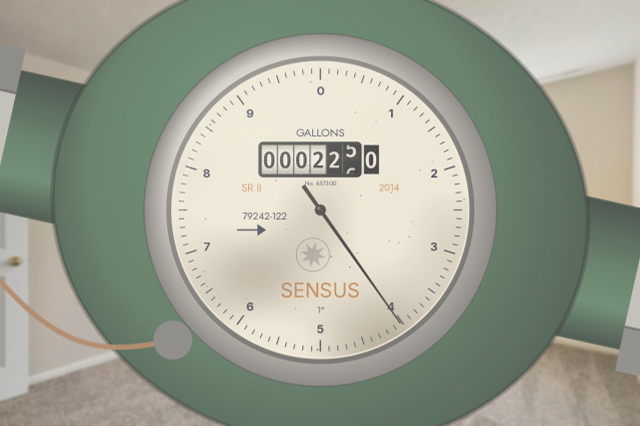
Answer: 2254.0 gal
